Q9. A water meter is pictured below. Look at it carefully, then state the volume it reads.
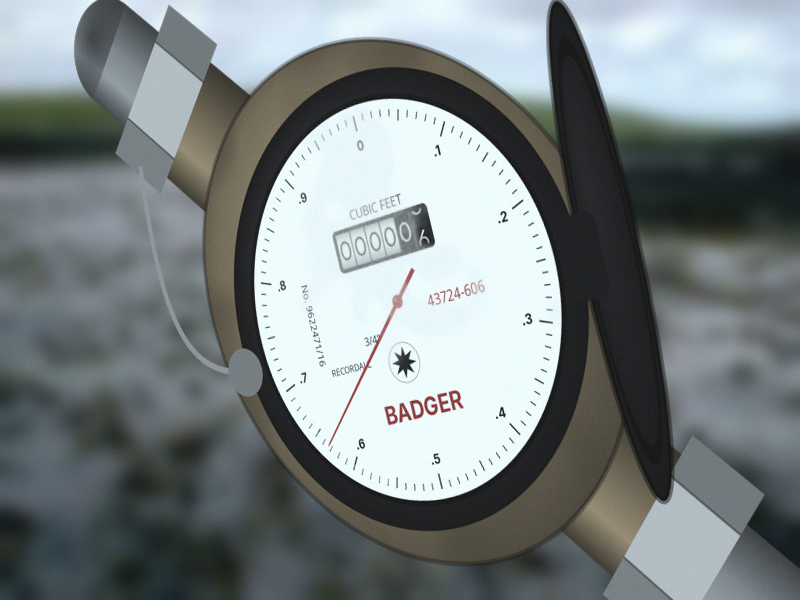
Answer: 5.63 ft³
